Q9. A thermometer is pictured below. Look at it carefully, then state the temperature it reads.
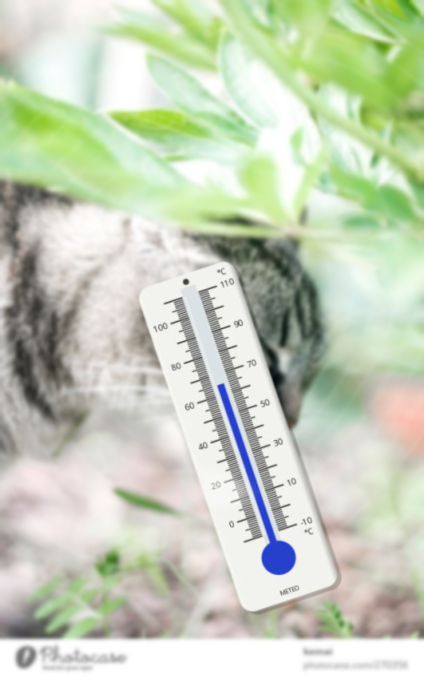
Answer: 65 °C
